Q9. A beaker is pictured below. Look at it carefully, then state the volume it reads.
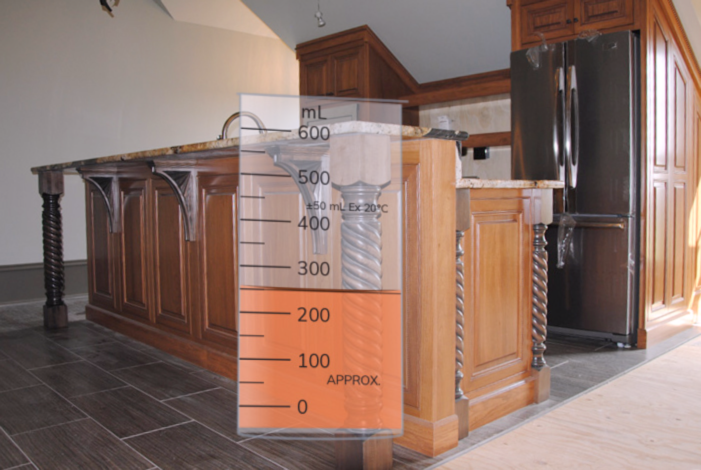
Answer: 250 mL
